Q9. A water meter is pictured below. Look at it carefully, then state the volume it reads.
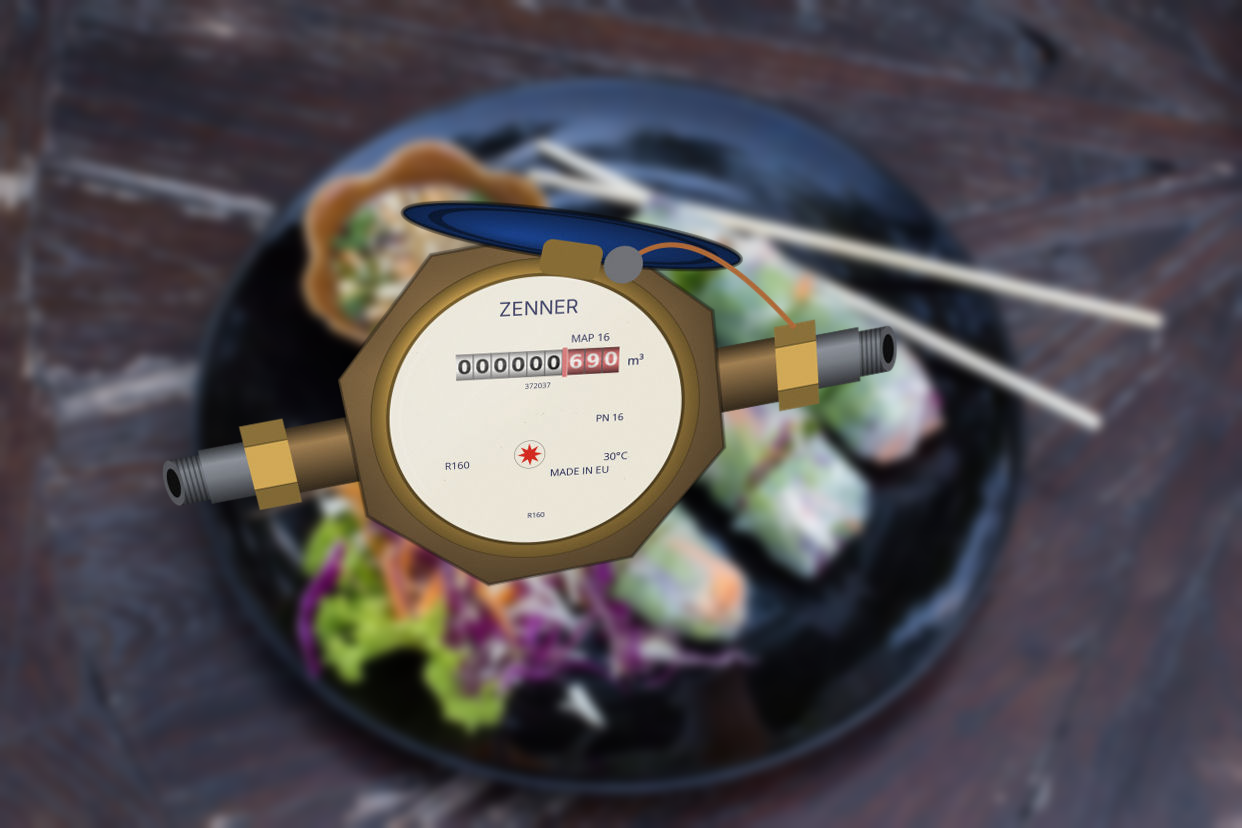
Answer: 0.690 m³
